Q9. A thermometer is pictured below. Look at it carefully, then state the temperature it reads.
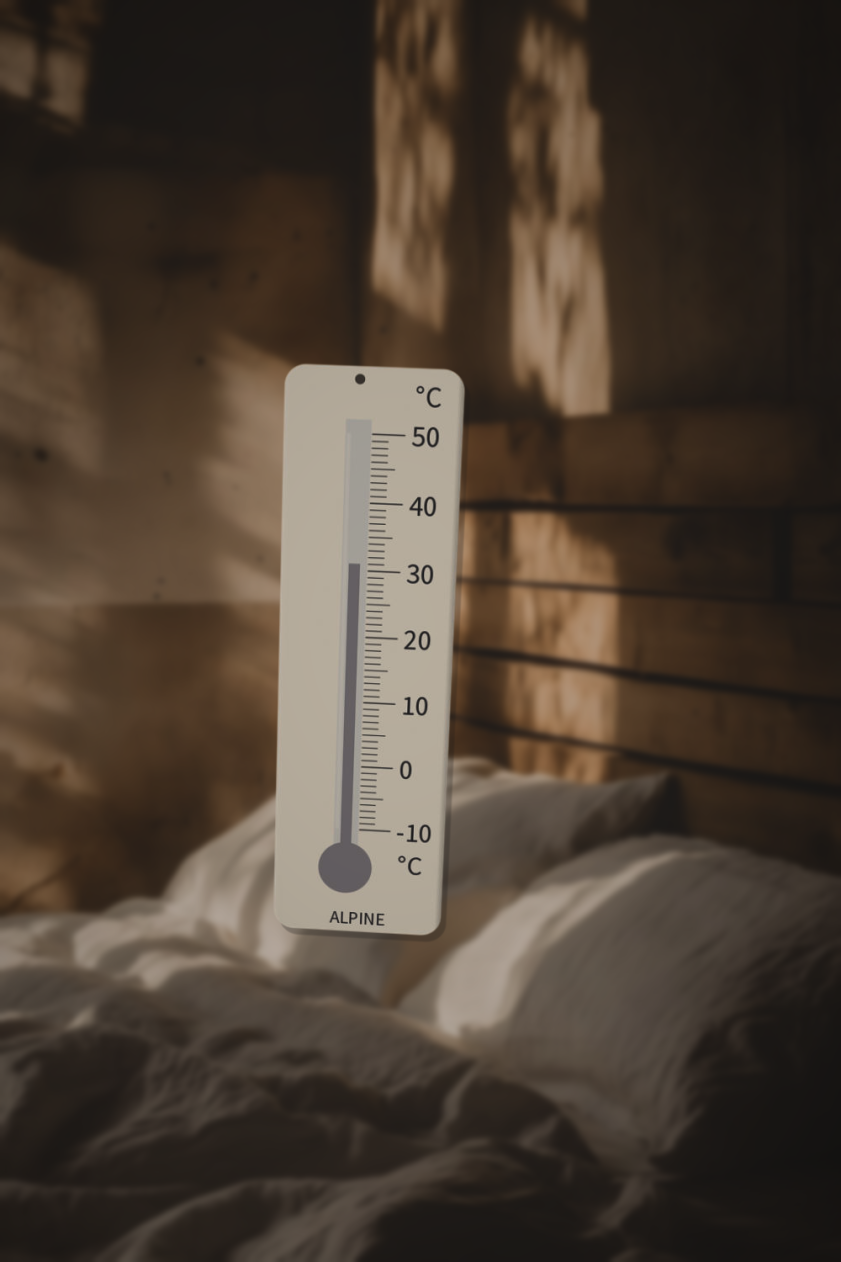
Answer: 31 °C
